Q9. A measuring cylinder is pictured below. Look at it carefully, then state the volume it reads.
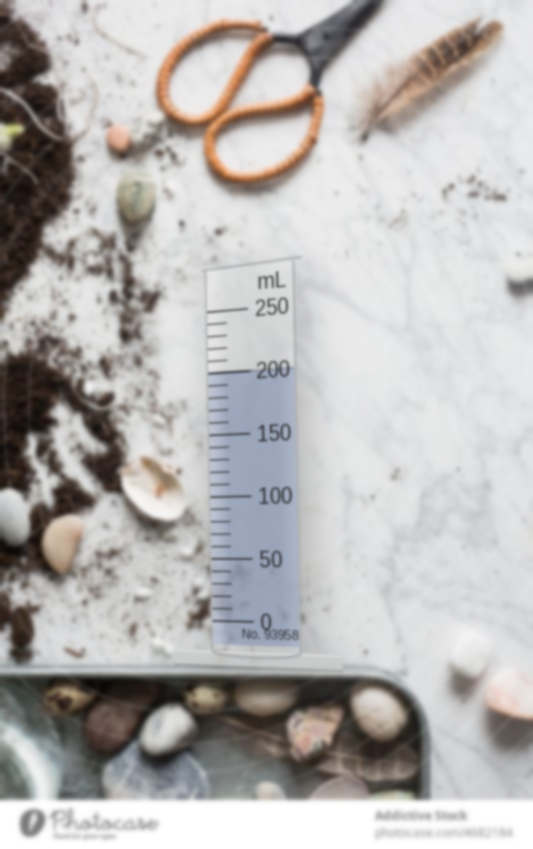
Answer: 200 mL
